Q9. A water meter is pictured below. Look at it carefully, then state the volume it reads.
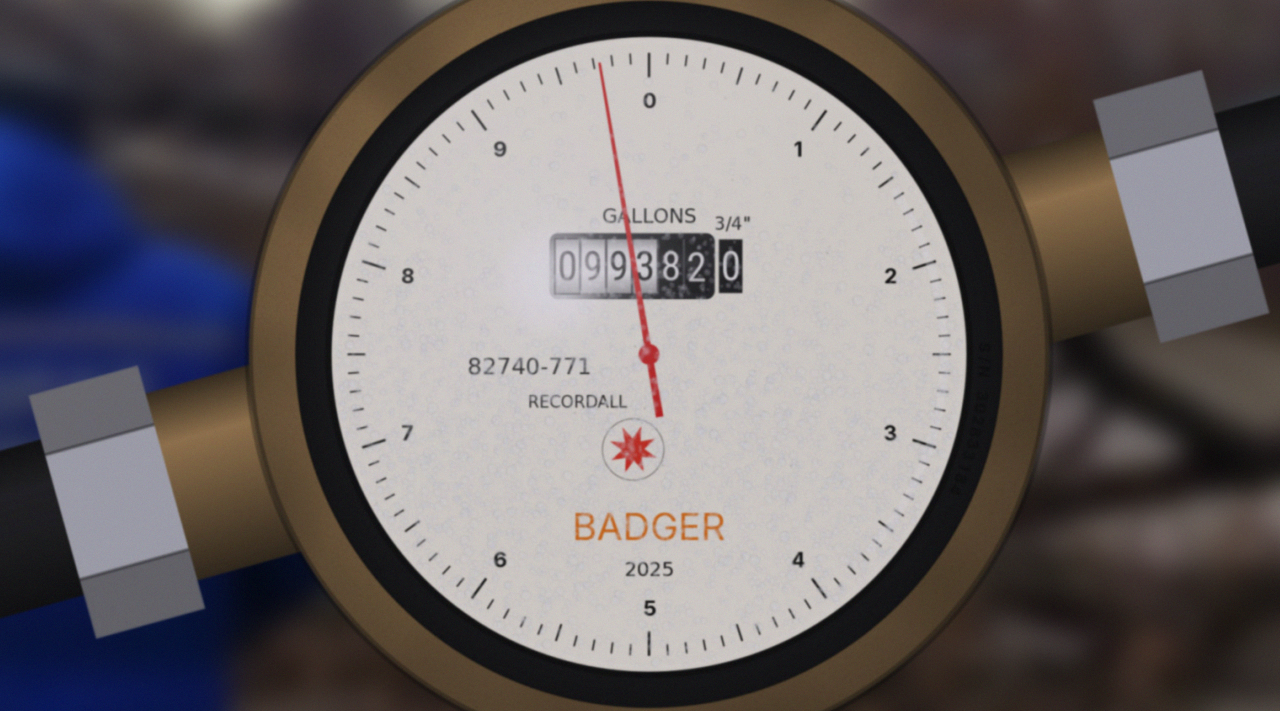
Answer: 993819.7 gal
